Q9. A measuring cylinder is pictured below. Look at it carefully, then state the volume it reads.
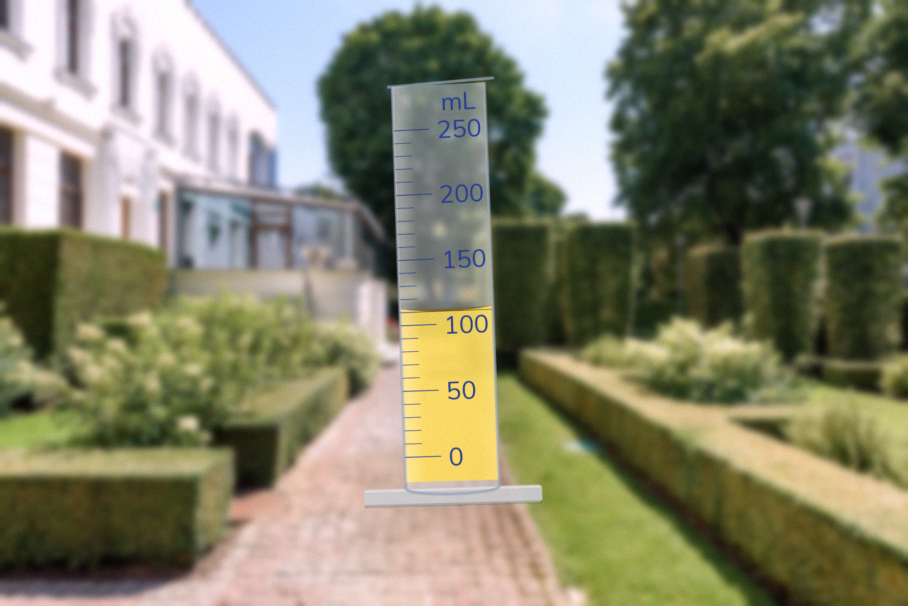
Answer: 110 mL
